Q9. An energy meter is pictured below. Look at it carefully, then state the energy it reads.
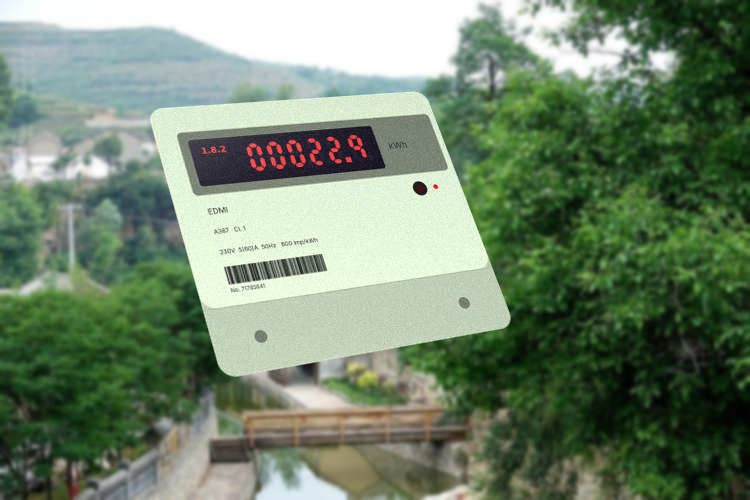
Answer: 22.9 kWh
